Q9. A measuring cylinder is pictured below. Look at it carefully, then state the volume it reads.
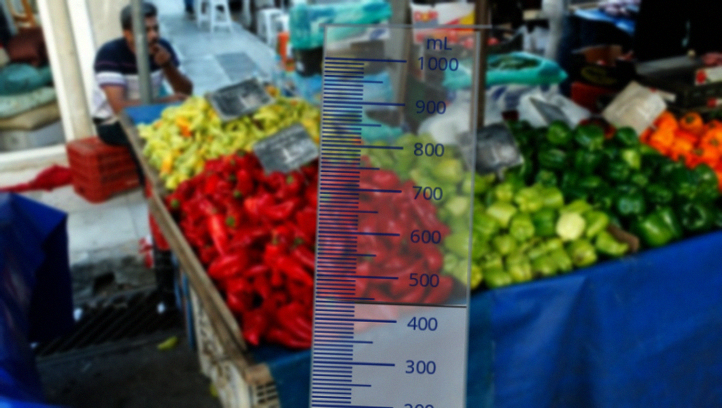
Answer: 440 mL
